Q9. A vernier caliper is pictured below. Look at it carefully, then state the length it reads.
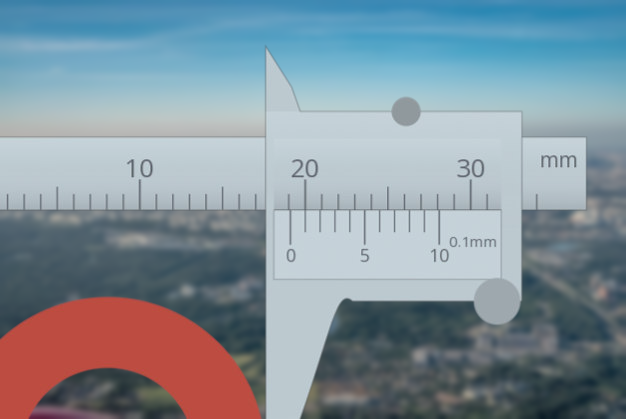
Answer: 19.1 mm
